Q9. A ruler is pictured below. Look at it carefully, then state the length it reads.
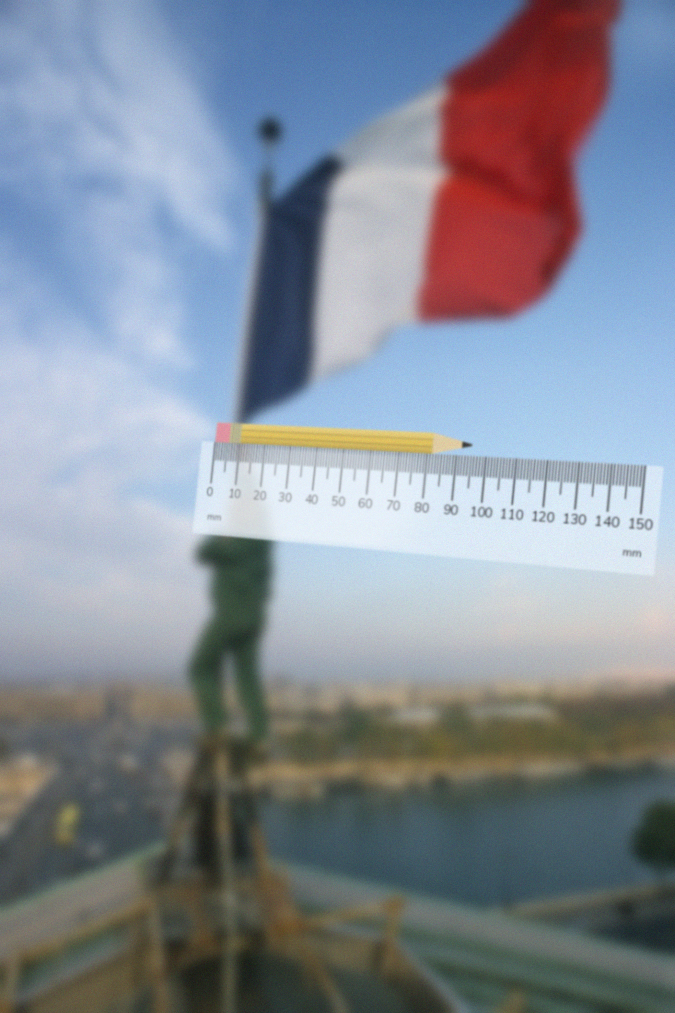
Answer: 95 mm
